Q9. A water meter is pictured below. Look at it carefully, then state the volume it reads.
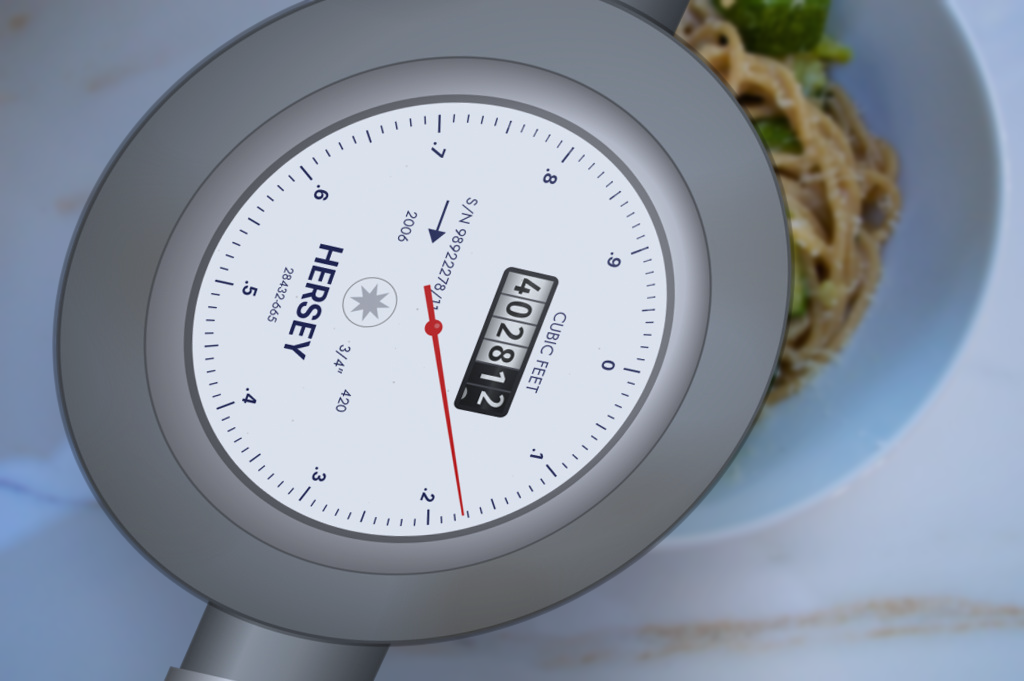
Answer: 402812.17 ft³
